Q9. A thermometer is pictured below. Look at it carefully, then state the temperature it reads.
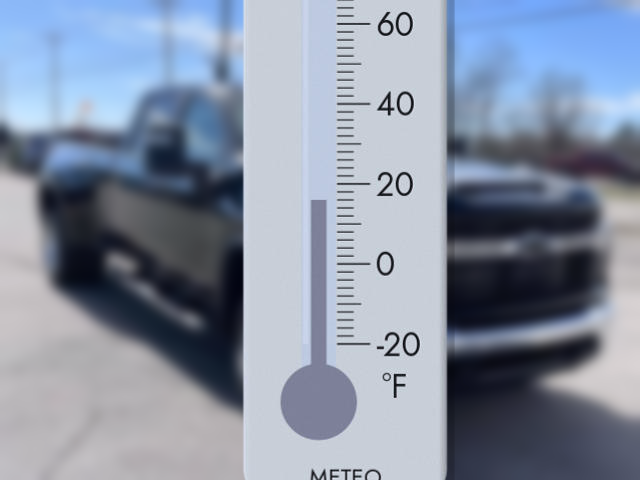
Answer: 16 °F
